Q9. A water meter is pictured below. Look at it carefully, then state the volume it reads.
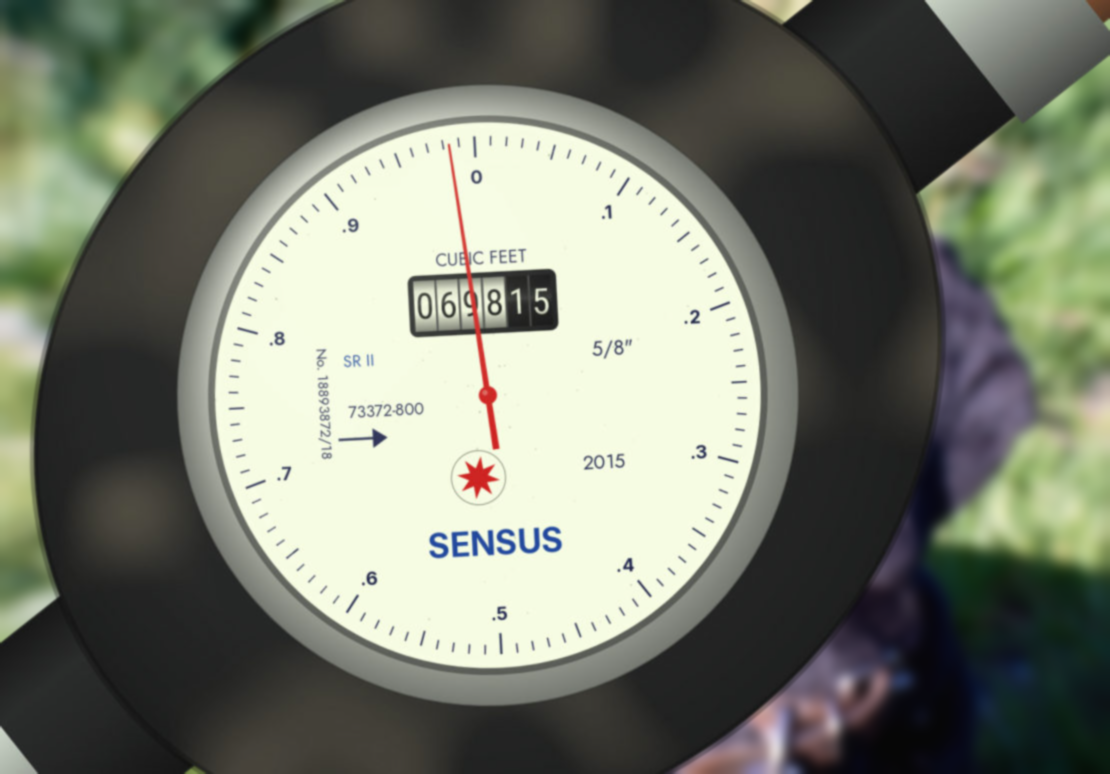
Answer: 69814.98 ft³
